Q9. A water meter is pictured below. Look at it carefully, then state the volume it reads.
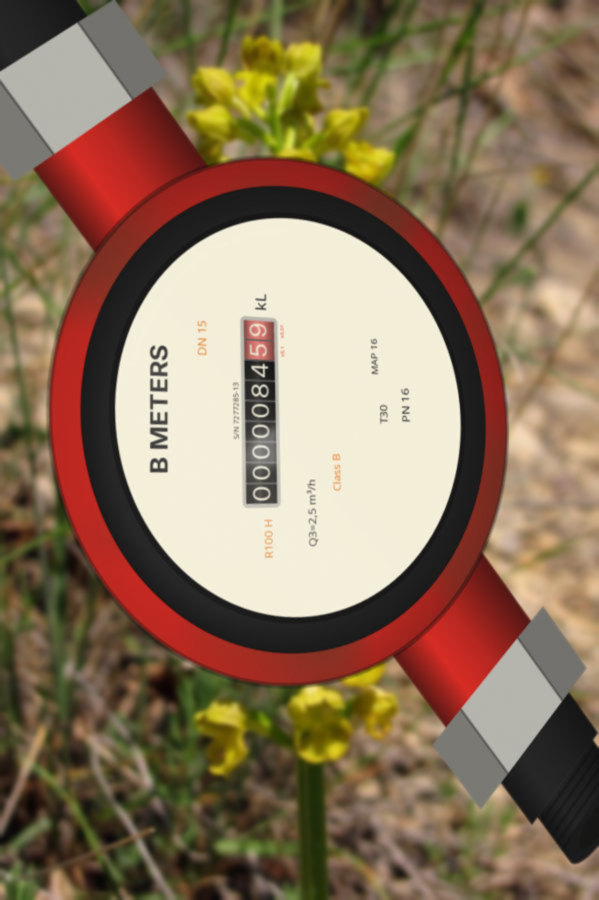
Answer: 84.59 kL
